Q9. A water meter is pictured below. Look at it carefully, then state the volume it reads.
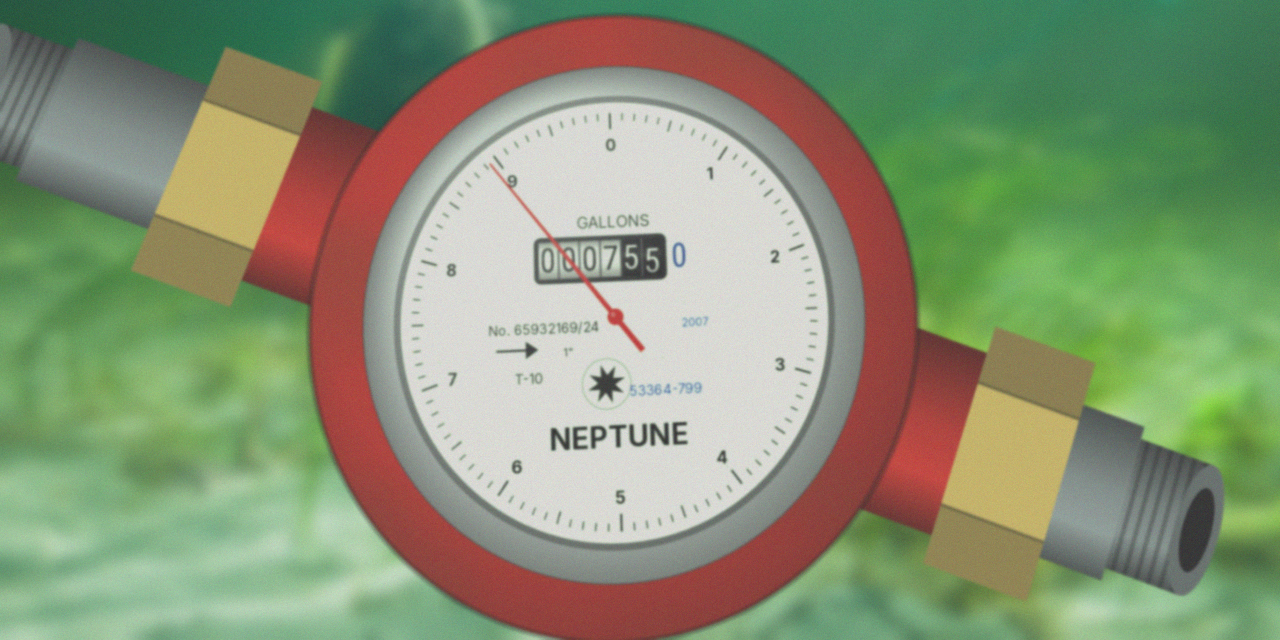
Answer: 7548.9 gal
